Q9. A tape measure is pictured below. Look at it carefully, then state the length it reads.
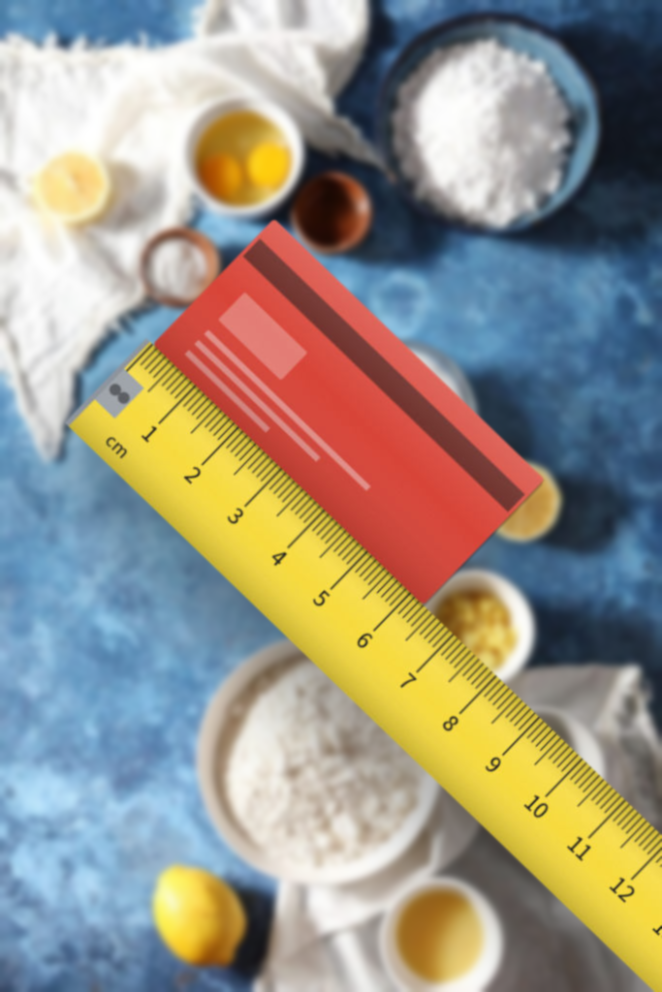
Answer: 6.3 cm
